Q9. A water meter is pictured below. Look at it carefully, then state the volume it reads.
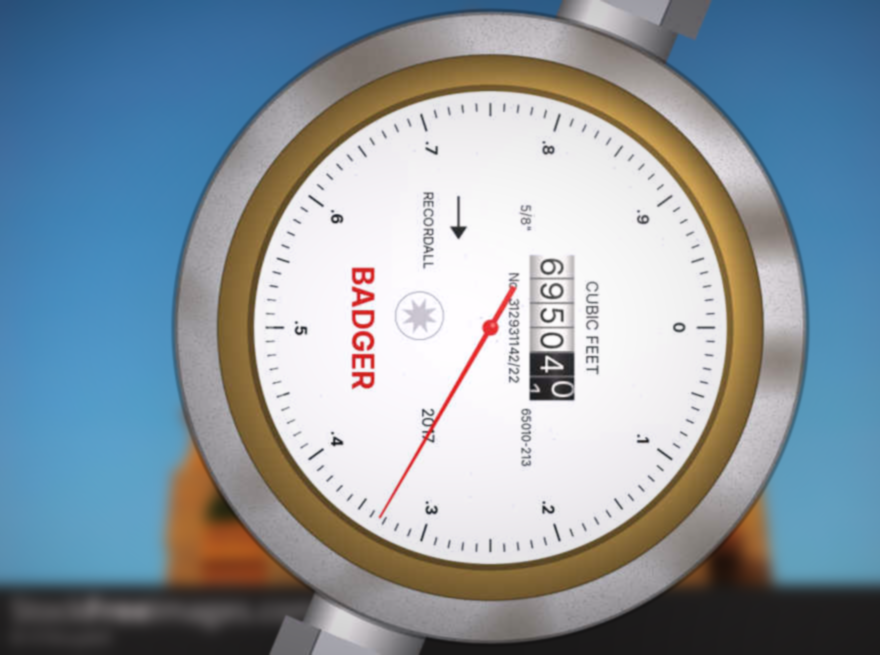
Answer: 695040.33 ft³
